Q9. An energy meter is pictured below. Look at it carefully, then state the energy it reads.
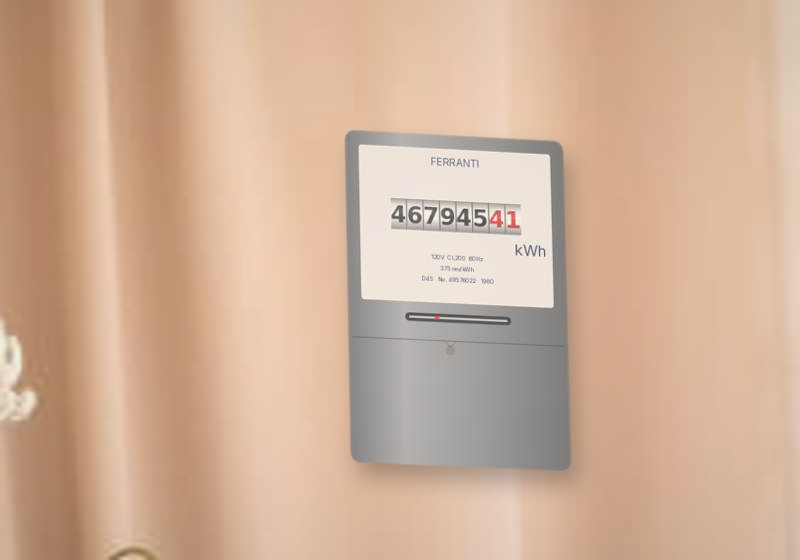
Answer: 467945.41 kWh
